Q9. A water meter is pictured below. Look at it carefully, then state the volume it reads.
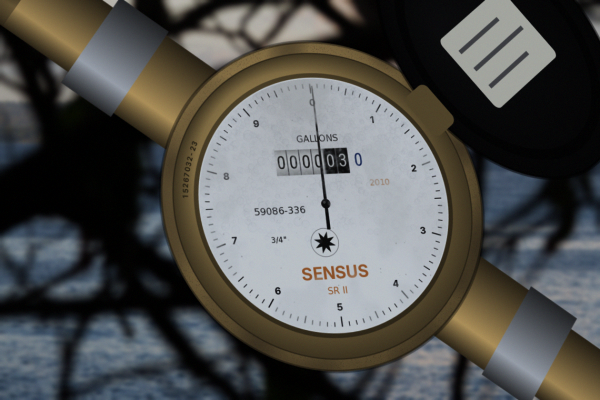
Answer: 30.0 gal
